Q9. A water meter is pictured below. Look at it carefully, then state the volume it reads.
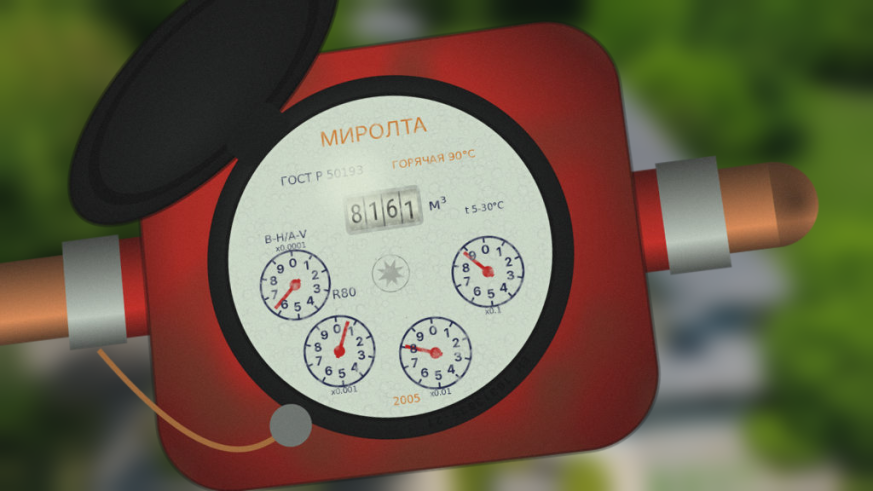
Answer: 8160.8806 m³
